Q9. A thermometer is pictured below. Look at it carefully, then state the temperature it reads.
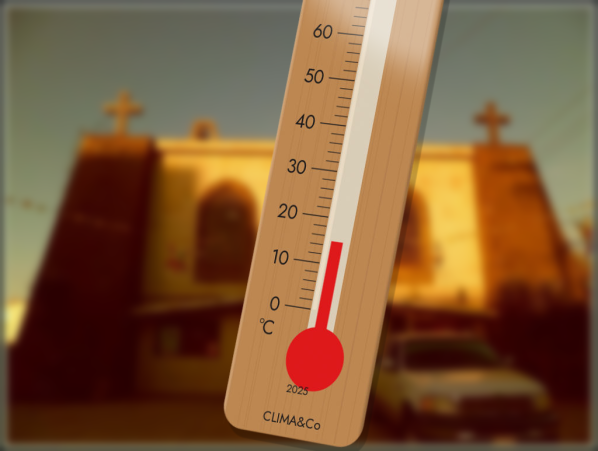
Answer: 15 °C
